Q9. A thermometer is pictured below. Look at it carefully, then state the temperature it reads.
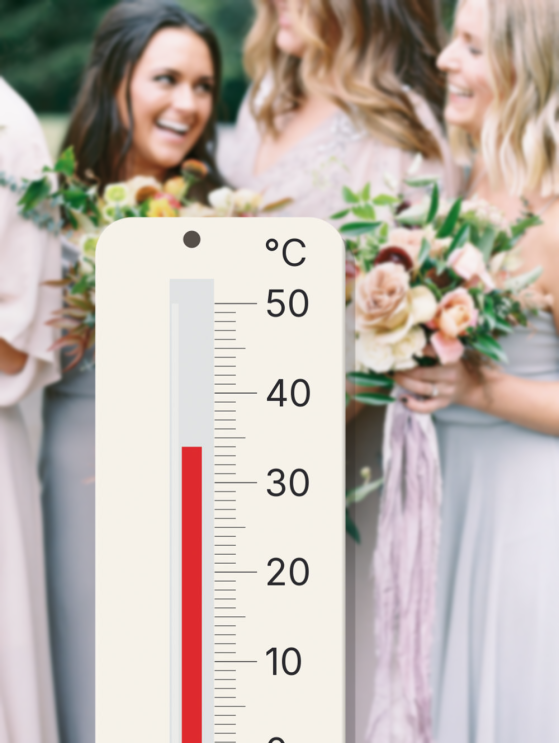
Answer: 34 °C
